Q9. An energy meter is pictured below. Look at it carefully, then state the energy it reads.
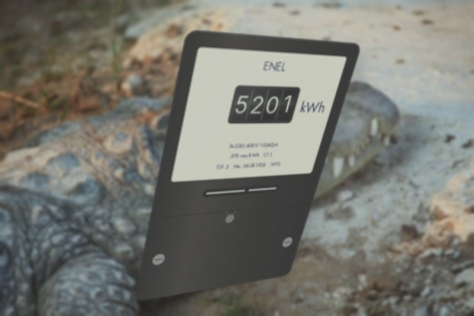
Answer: 5201 kWh
